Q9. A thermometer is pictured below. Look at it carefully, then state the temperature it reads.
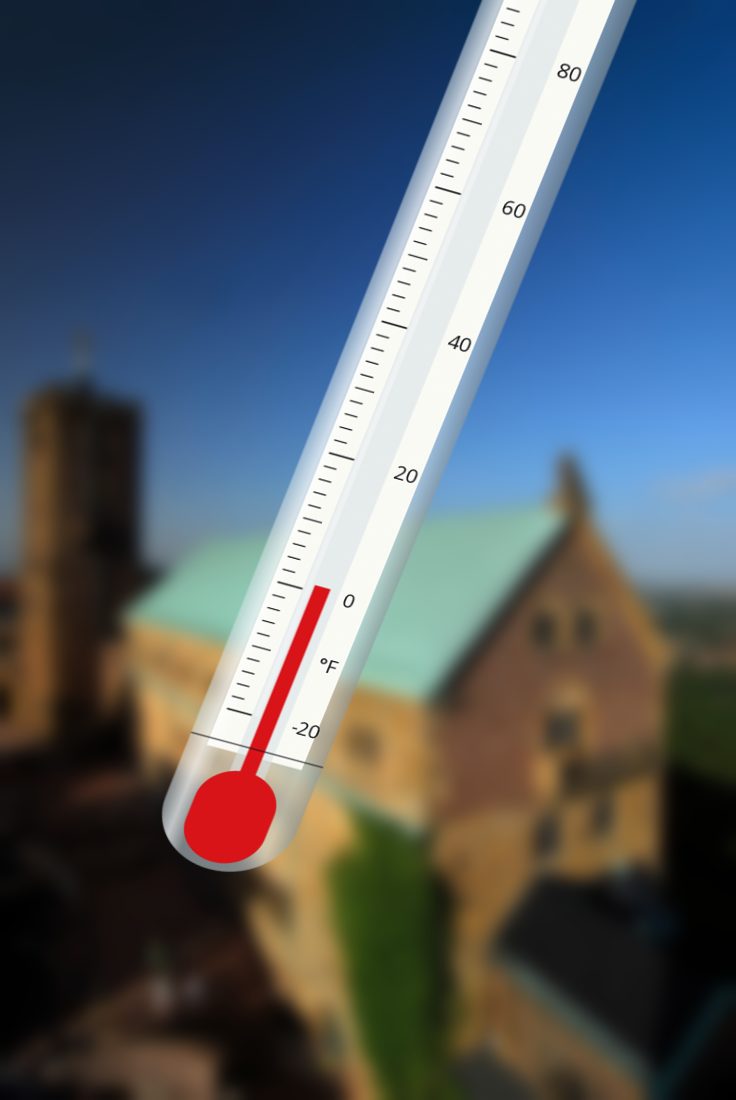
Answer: 1 °F
